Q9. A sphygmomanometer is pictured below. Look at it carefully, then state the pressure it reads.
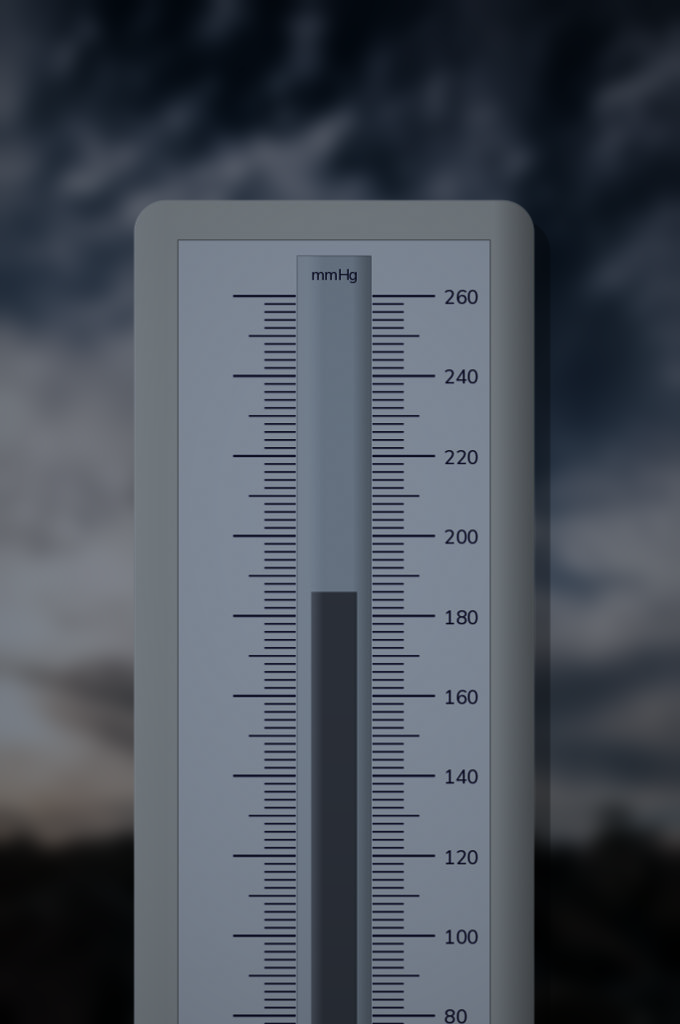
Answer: 186 mmHg
